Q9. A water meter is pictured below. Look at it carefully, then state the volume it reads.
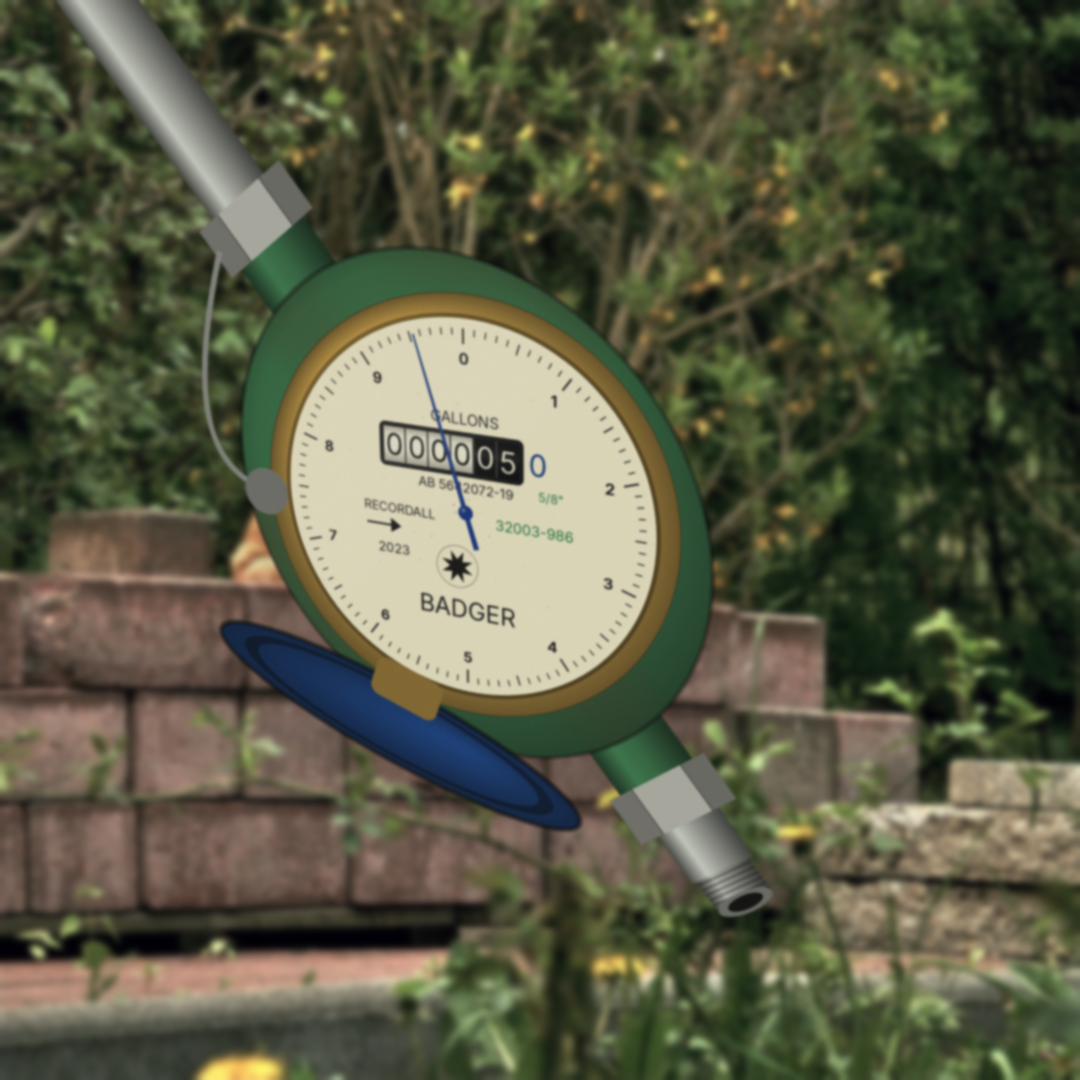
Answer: 49.5 gal
